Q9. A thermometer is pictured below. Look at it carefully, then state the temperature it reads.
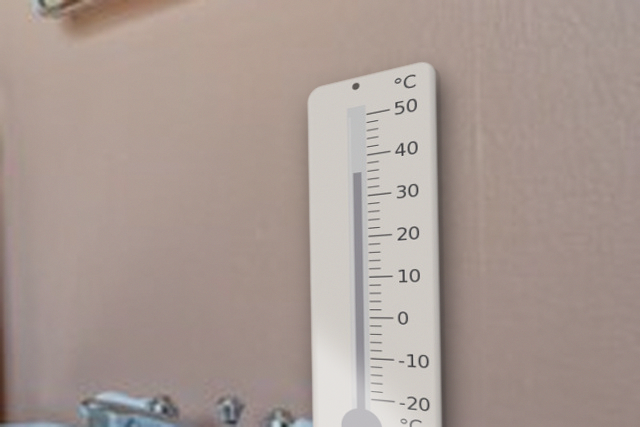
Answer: 36 °C
